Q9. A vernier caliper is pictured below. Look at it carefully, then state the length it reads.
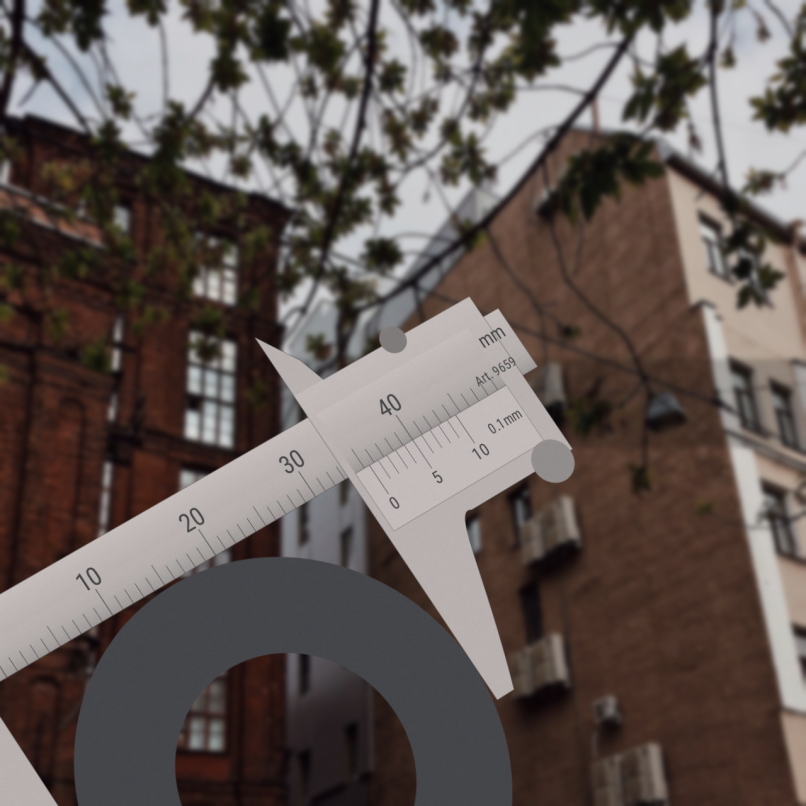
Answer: 35.5 mm
